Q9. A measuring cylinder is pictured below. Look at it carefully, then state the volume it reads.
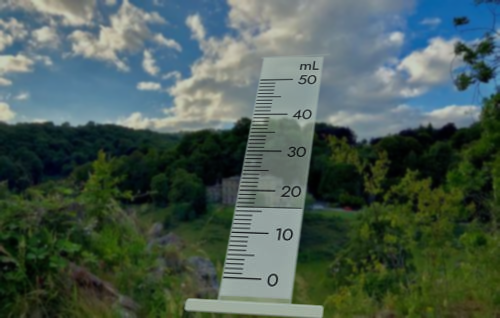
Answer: 16 mL
